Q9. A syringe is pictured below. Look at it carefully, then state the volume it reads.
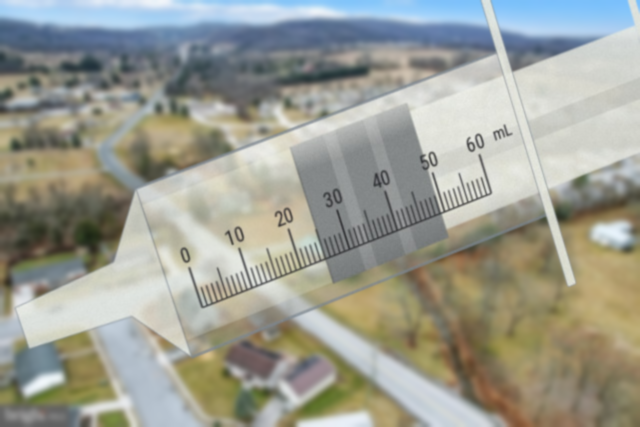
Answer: 25 mL
